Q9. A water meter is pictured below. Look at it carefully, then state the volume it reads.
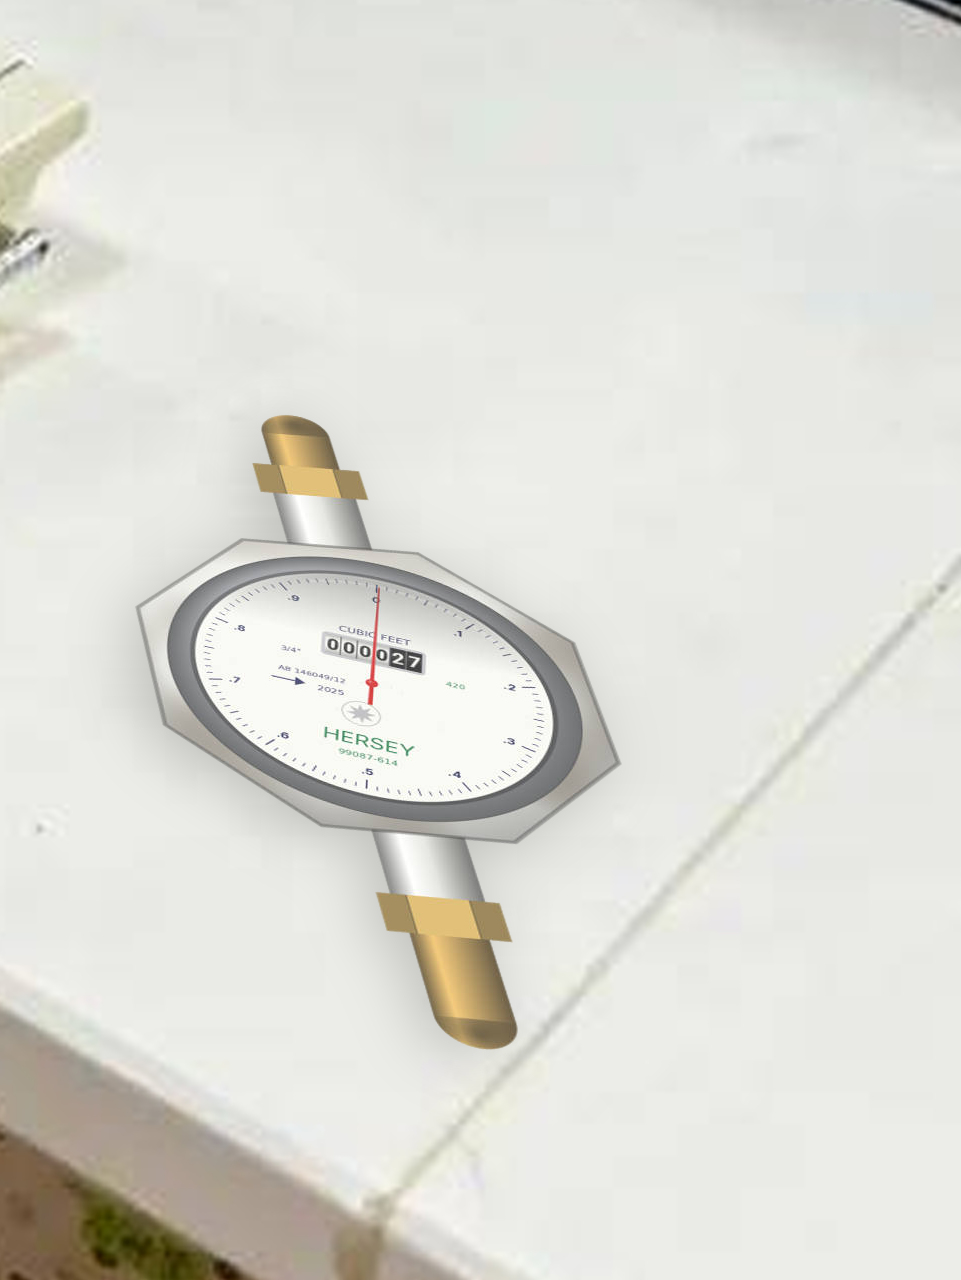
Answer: 27.00 ft³
